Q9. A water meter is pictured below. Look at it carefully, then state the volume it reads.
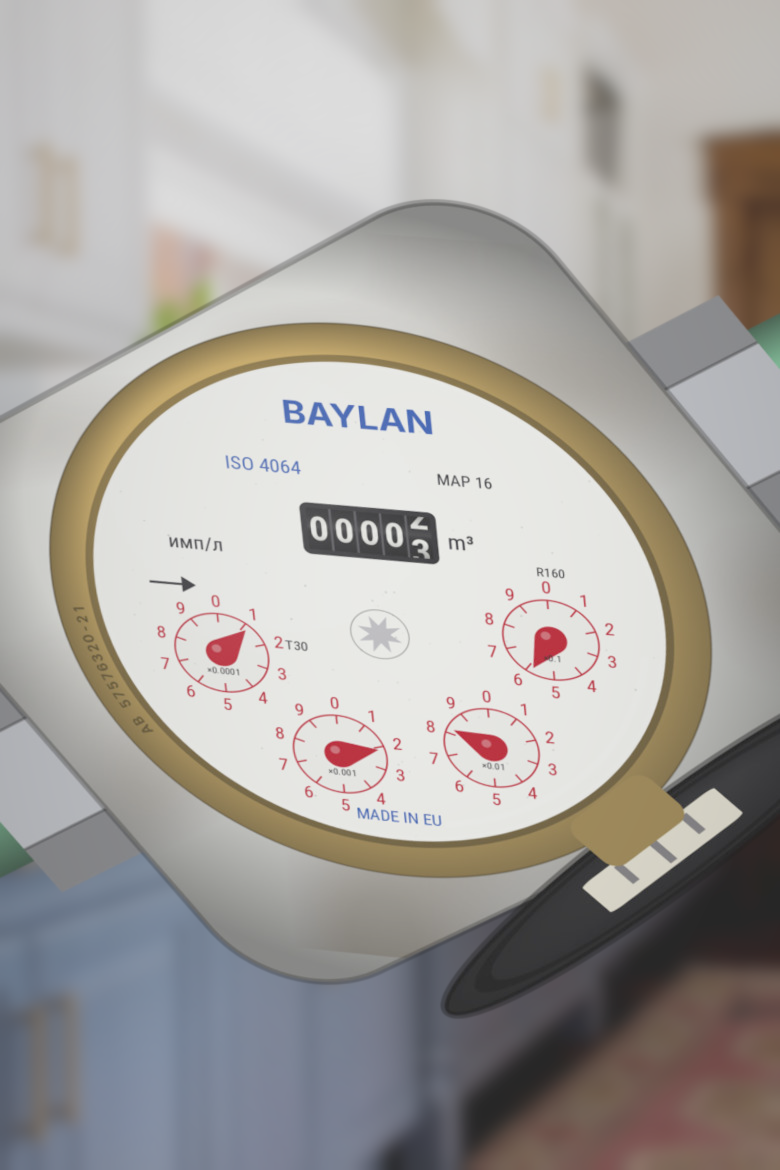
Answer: 2.5821 m³
